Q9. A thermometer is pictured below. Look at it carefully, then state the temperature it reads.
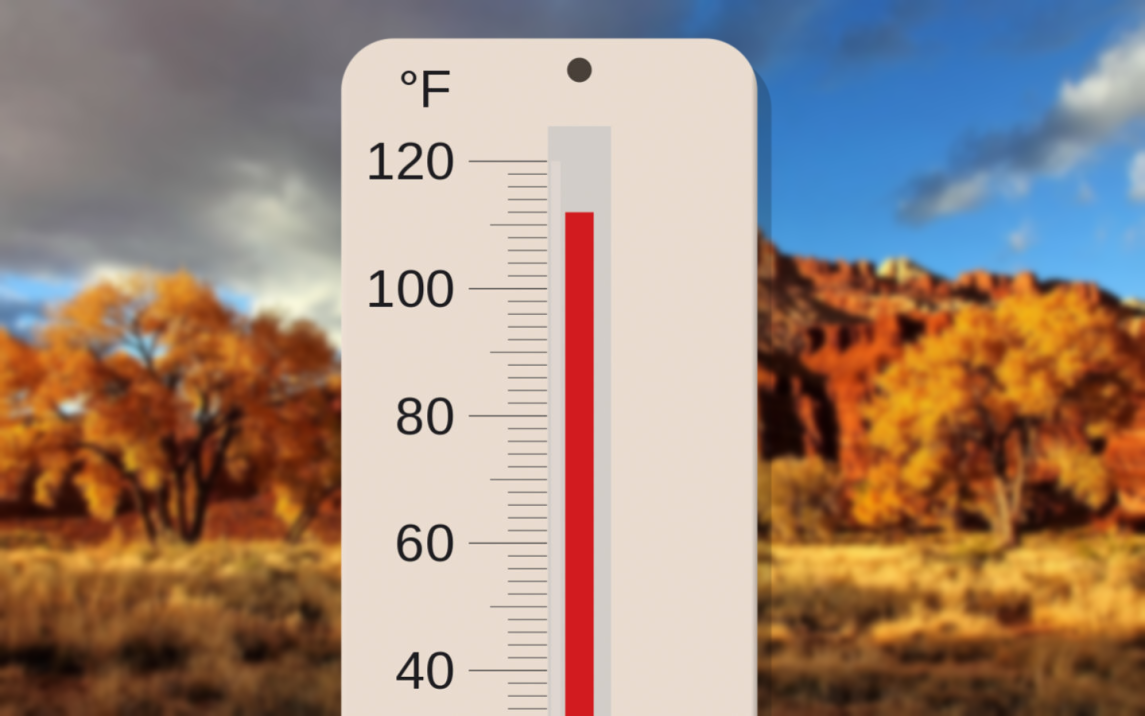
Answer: 112 °F
